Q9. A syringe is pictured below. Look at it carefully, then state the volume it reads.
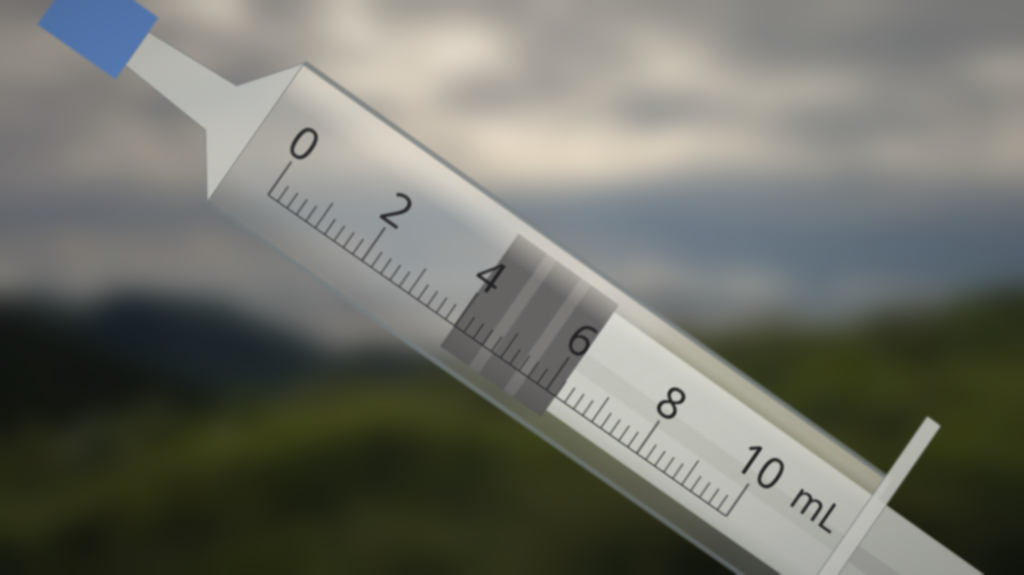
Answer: 4 mL
